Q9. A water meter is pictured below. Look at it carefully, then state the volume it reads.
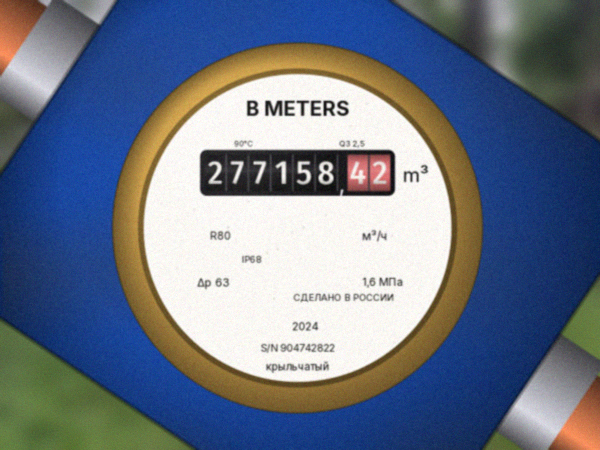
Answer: 277158.42 m³
